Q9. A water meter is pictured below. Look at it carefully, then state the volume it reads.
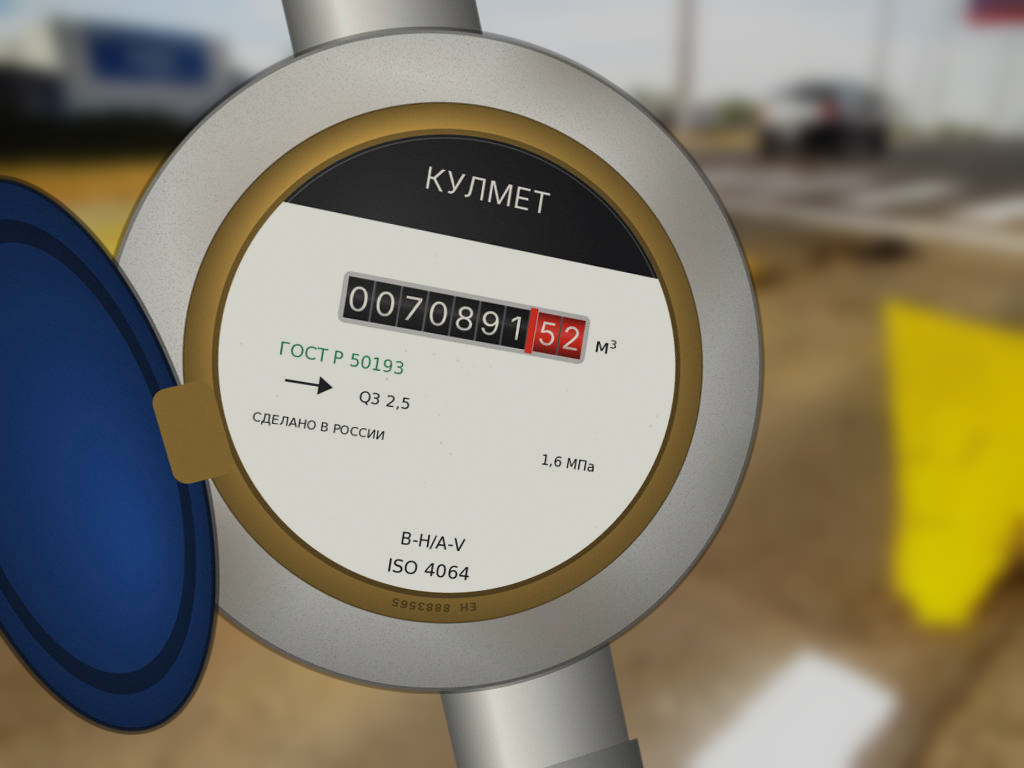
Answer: 70891.52 m³
